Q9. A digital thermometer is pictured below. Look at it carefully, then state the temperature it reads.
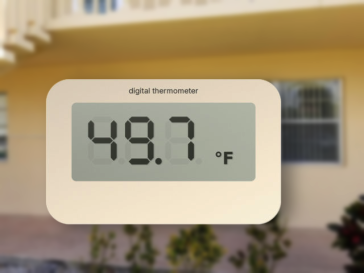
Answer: 49.7 °F
